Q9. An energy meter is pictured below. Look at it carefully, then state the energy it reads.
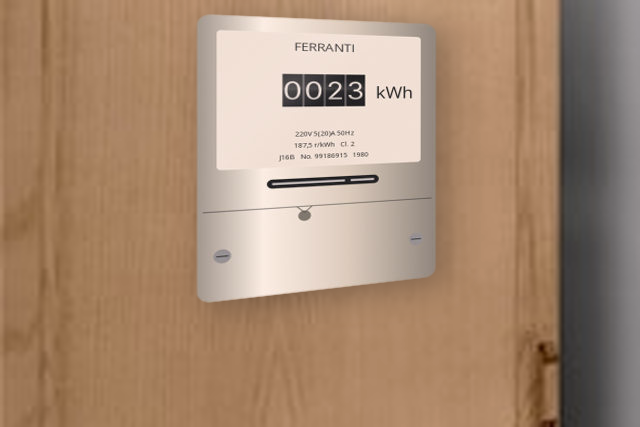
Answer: 23 kWh
